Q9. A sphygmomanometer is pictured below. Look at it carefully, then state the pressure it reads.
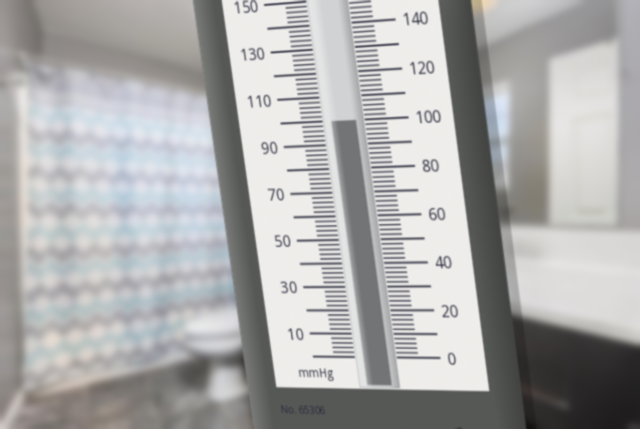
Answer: 100 mmHg
